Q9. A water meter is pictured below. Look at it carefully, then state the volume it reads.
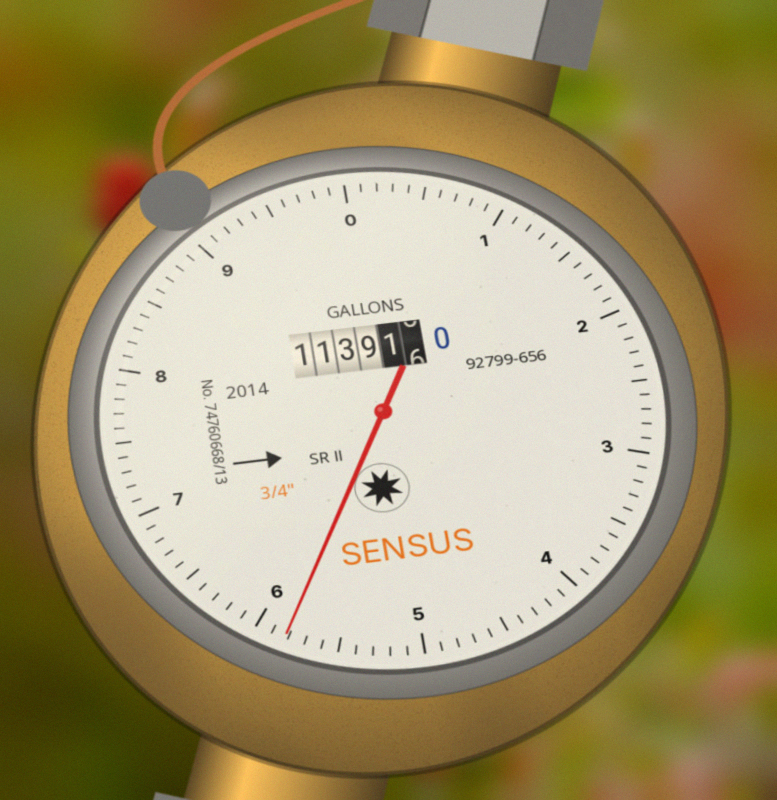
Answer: 1139155.8 gal
